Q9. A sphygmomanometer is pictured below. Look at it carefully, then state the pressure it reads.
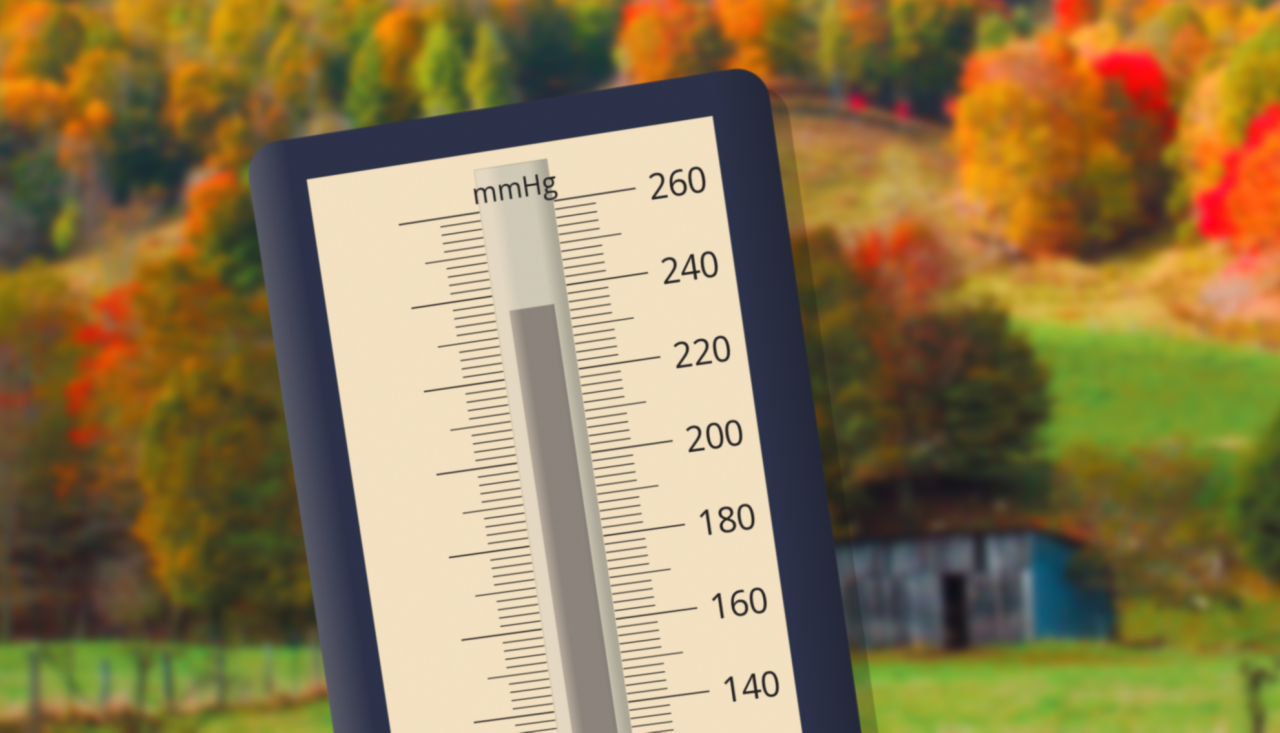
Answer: 236 mmHg
